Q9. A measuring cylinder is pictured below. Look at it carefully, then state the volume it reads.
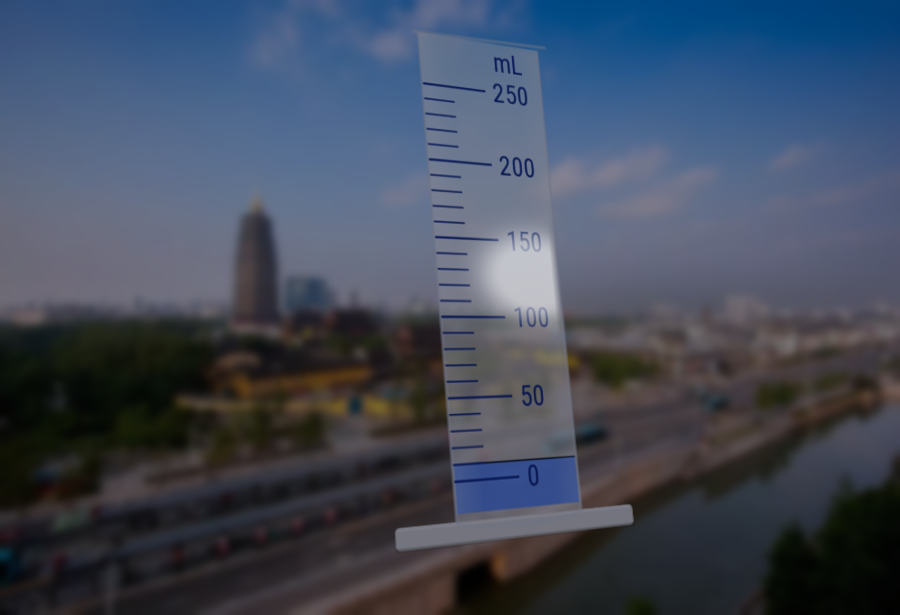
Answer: 10 mL
